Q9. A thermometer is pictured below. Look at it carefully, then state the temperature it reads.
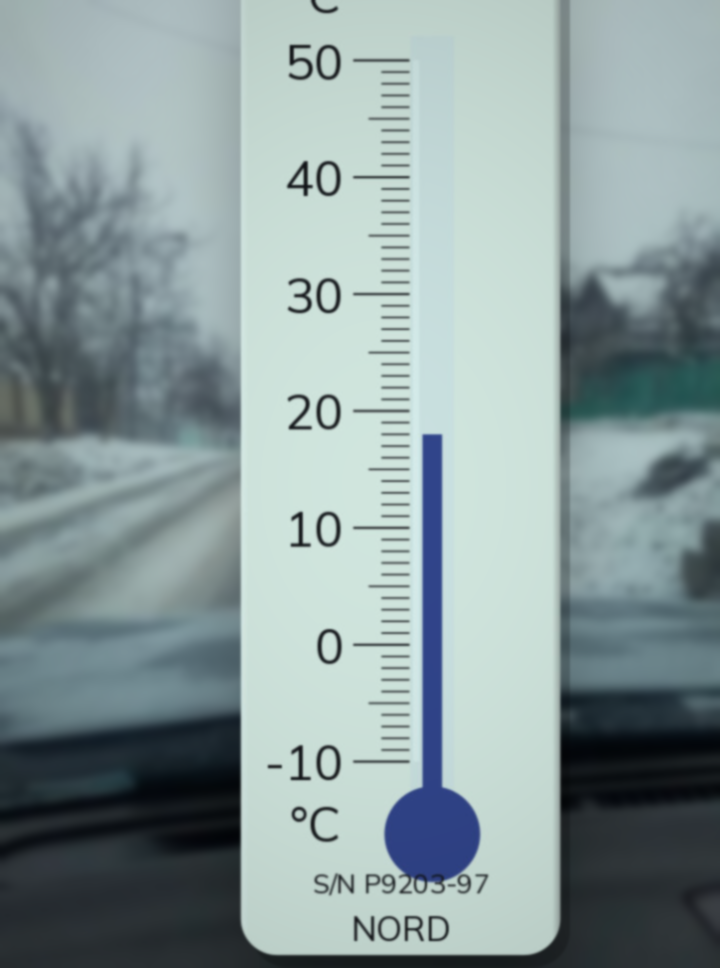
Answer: 18 °C
